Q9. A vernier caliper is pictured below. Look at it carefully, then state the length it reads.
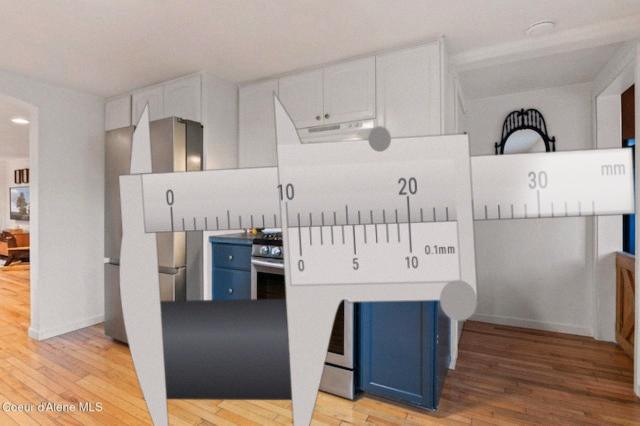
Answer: 11.0 mm
